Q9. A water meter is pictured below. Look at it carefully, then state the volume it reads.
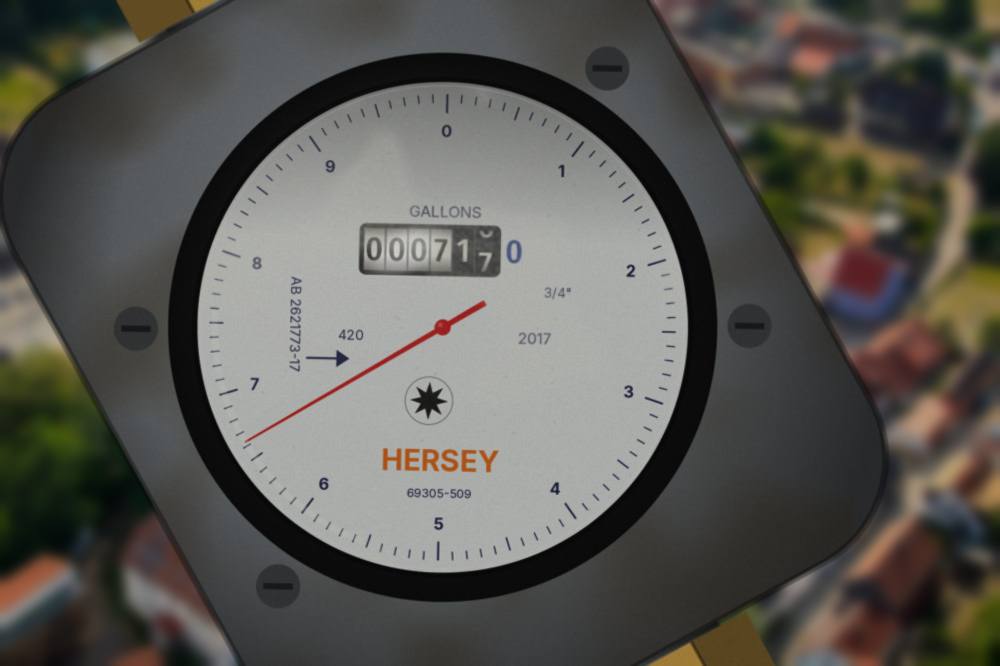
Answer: 7166.6 gal
